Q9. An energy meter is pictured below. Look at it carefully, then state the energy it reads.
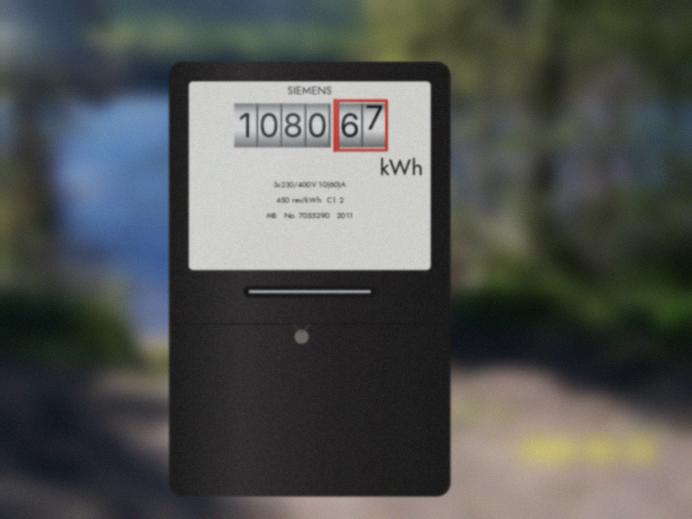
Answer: 1080.67 kWh
